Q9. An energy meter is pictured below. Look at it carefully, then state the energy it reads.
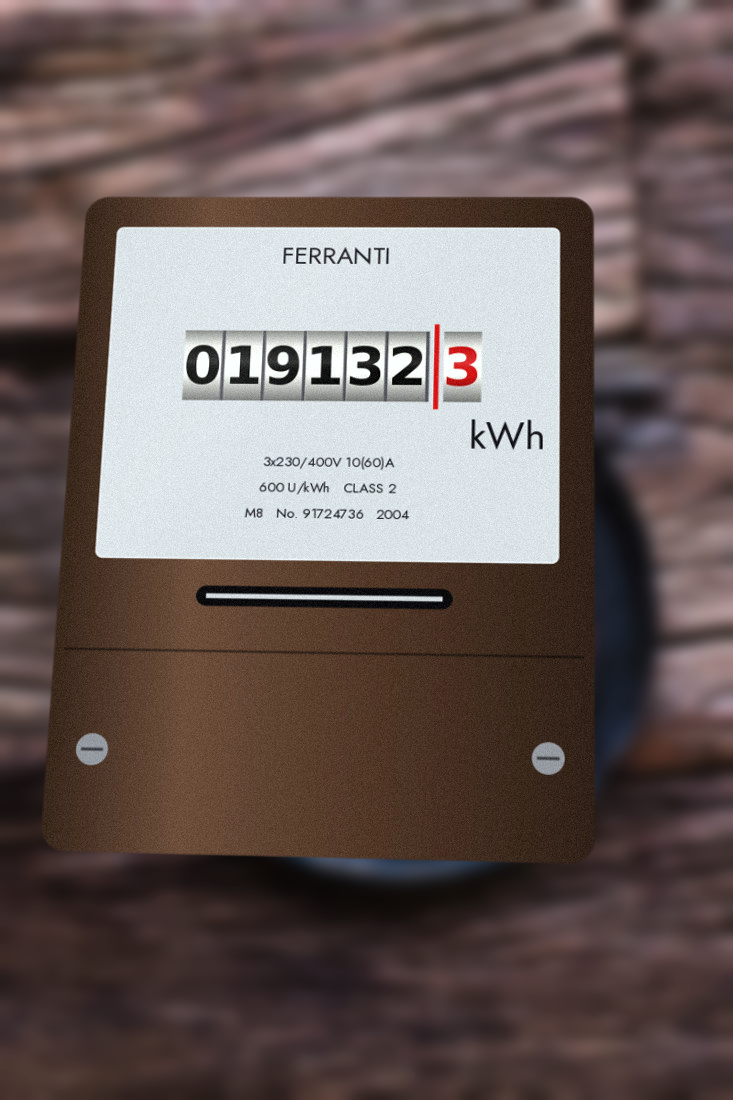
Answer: 19132.3 kWh
